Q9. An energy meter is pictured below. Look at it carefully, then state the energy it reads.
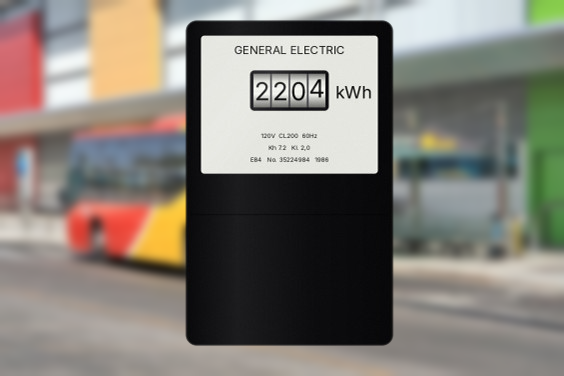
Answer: 2204 kWh
